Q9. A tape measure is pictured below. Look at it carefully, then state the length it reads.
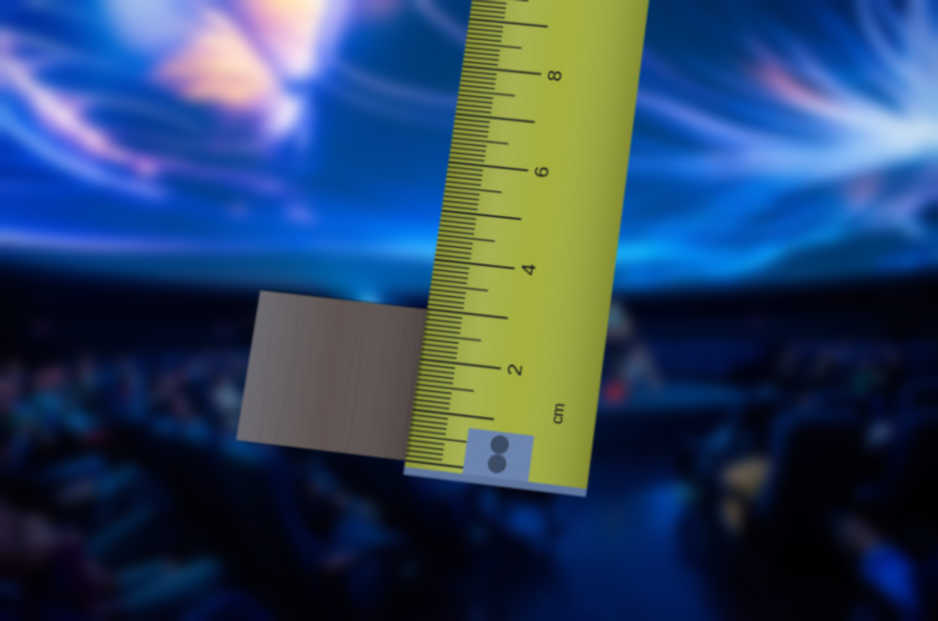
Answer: 3 cm
